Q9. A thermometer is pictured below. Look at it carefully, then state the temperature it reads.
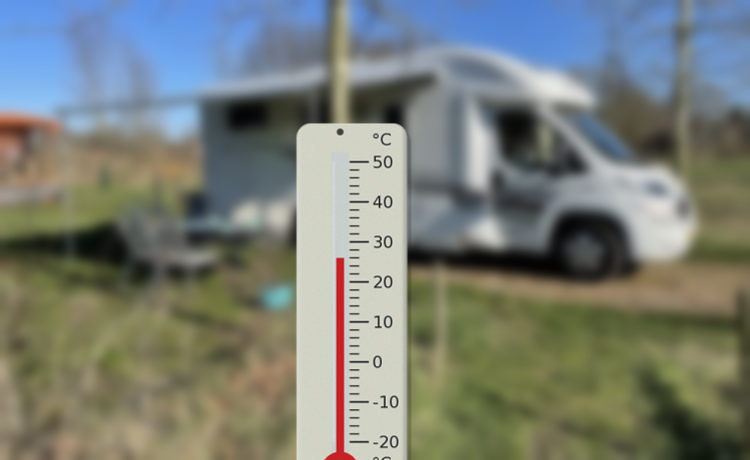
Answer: 26 °C
